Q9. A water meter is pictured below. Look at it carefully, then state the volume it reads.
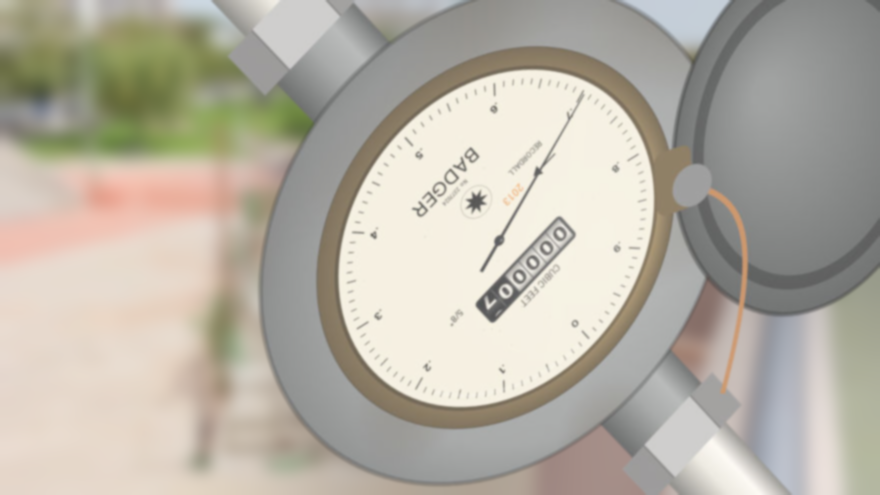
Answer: 6.70 ft³
